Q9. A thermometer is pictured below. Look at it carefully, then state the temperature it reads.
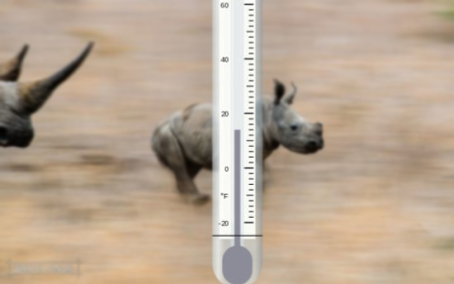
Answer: 14 °F
